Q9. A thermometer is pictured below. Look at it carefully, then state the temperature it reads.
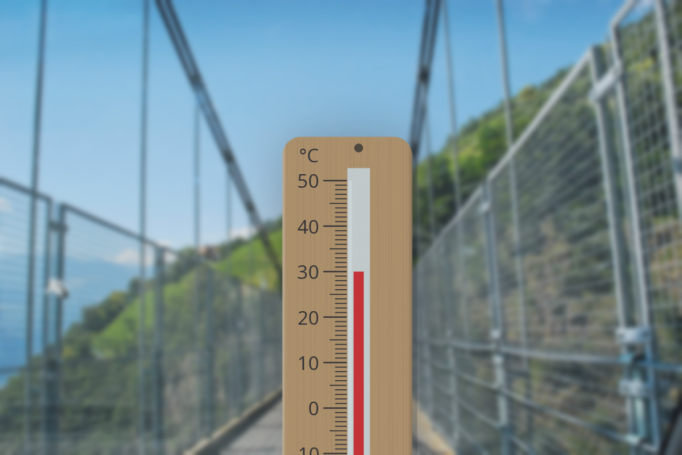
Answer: 30 °C
